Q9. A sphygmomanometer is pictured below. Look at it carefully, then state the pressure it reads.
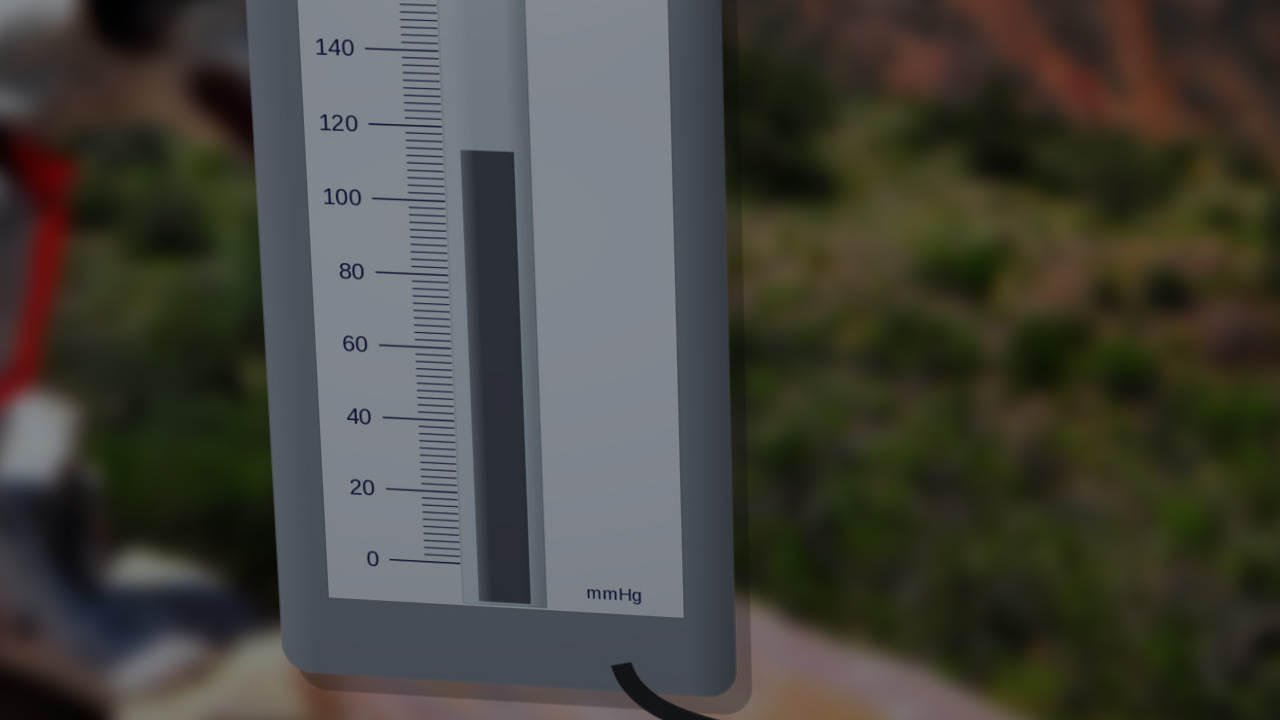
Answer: 114 mmHg
